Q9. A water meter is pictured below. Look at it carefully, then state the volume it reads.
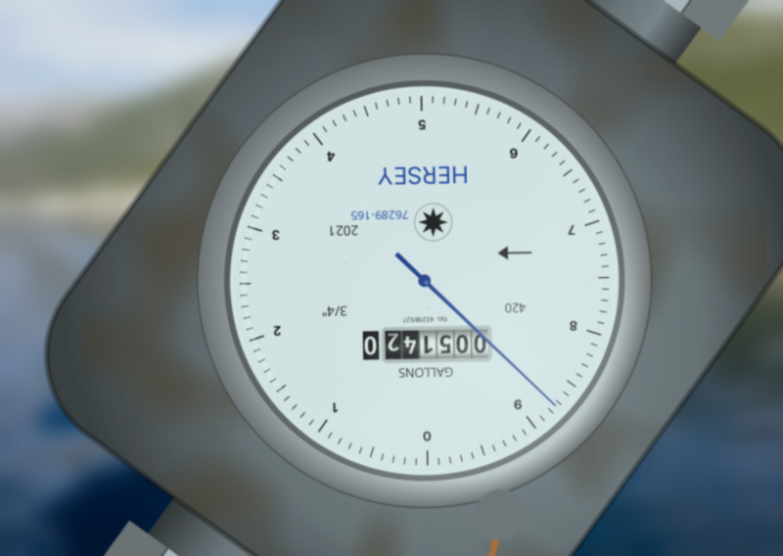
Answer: 51418.7 gal
